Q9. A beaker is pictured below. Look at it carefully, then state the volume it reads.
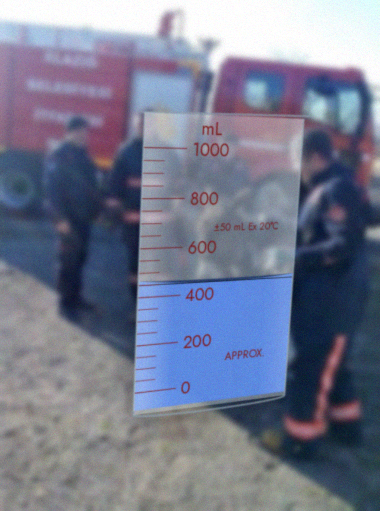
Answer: 450 mL
